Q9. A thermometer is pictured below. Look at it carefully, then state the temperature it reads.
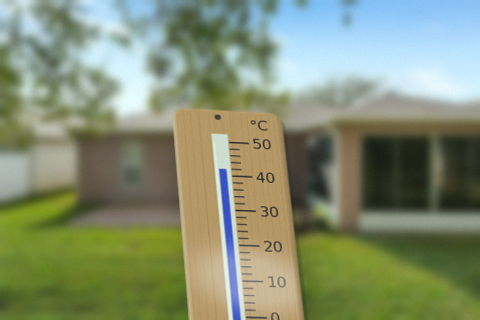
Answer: 42 °C
